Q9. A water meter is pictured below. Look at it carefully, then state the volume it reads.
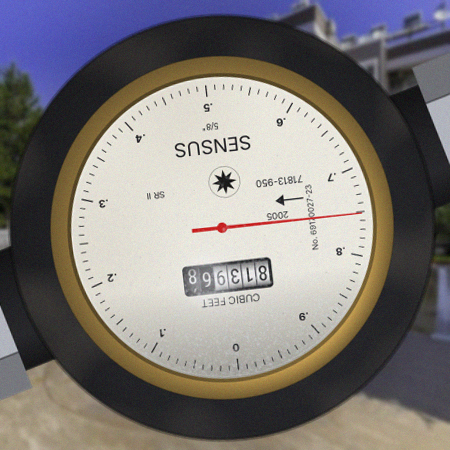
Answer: 813967.75 ft³
